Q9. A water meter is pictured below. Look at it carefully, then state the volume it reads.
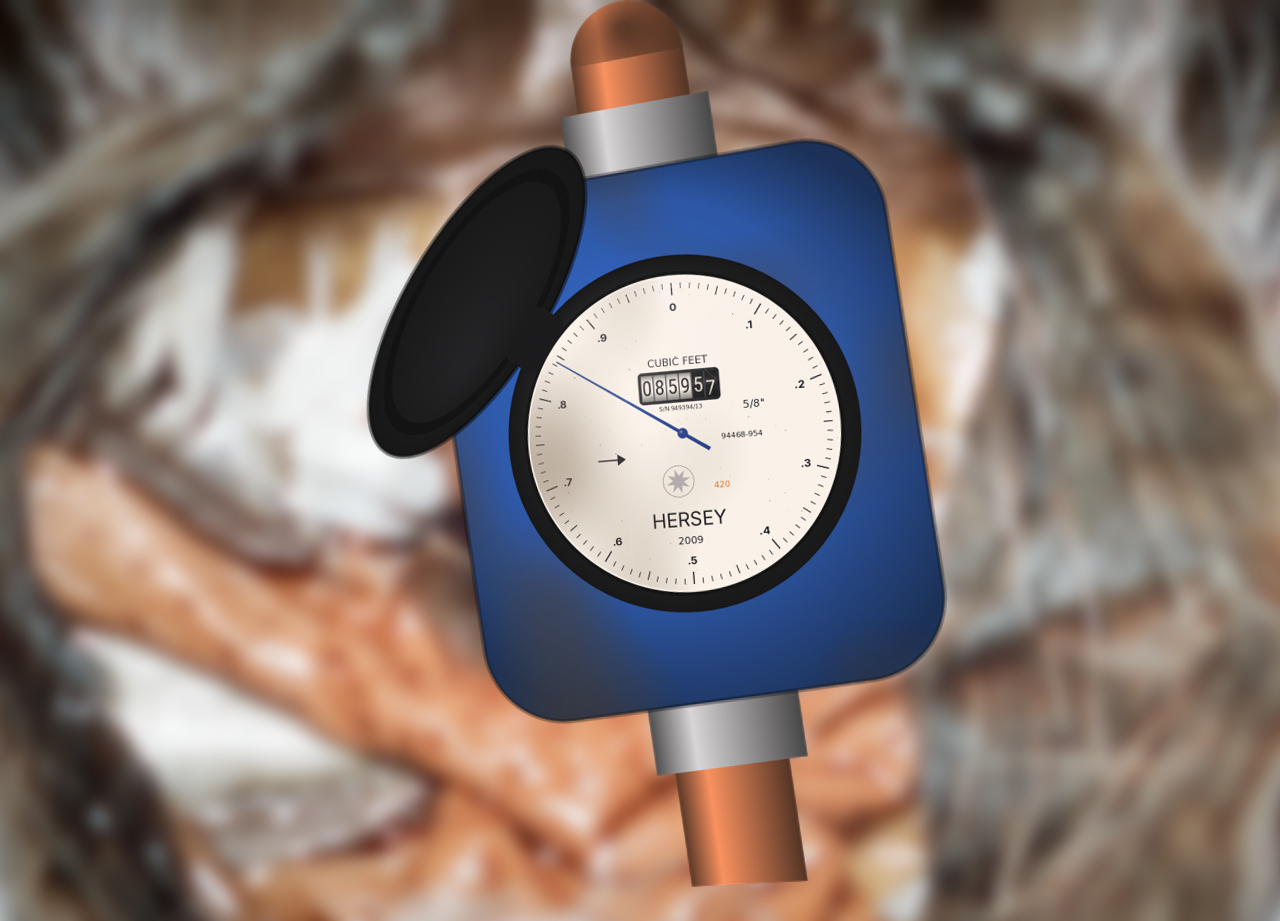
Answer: 85956.84 ft³
